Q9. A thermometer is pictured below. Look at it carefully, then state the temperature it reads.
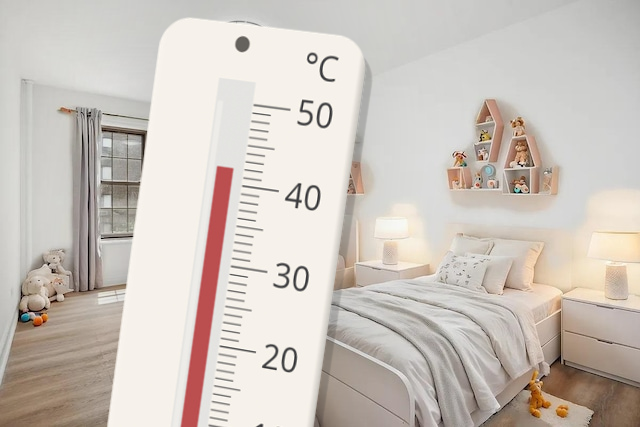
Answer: 42 °C
